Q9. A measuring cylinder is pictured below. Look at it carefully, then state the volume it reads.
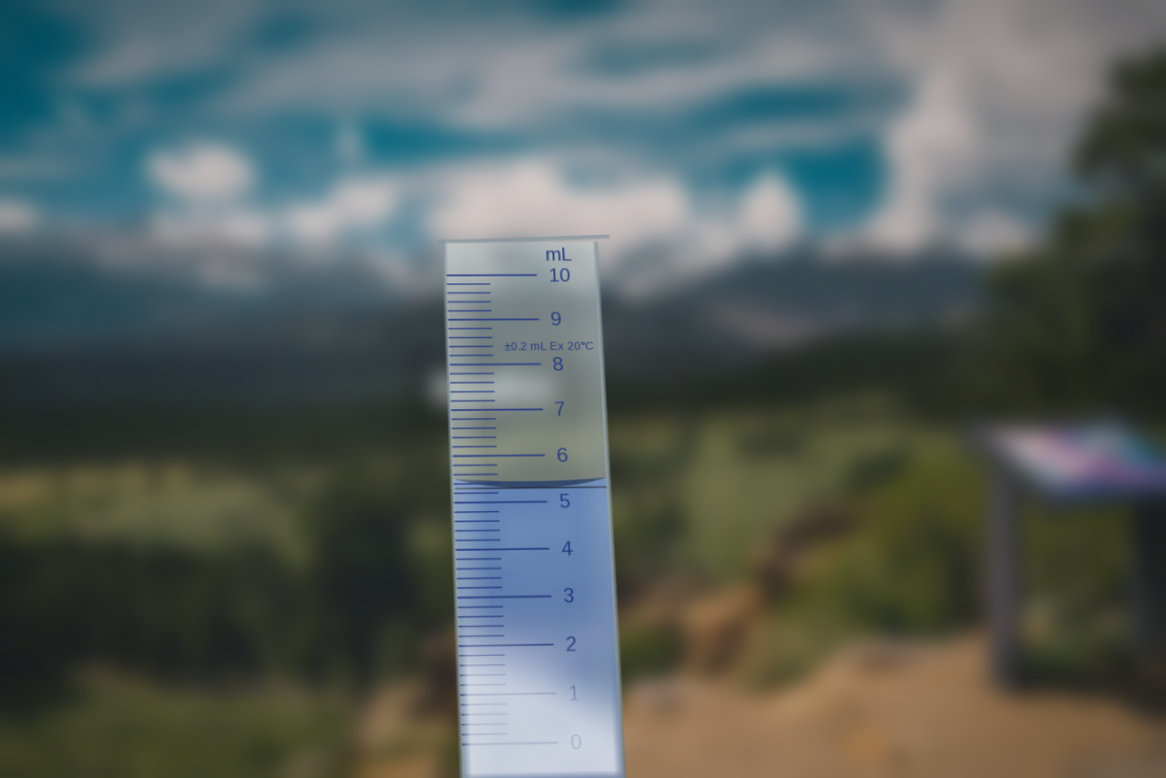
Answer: 5.3 mL
